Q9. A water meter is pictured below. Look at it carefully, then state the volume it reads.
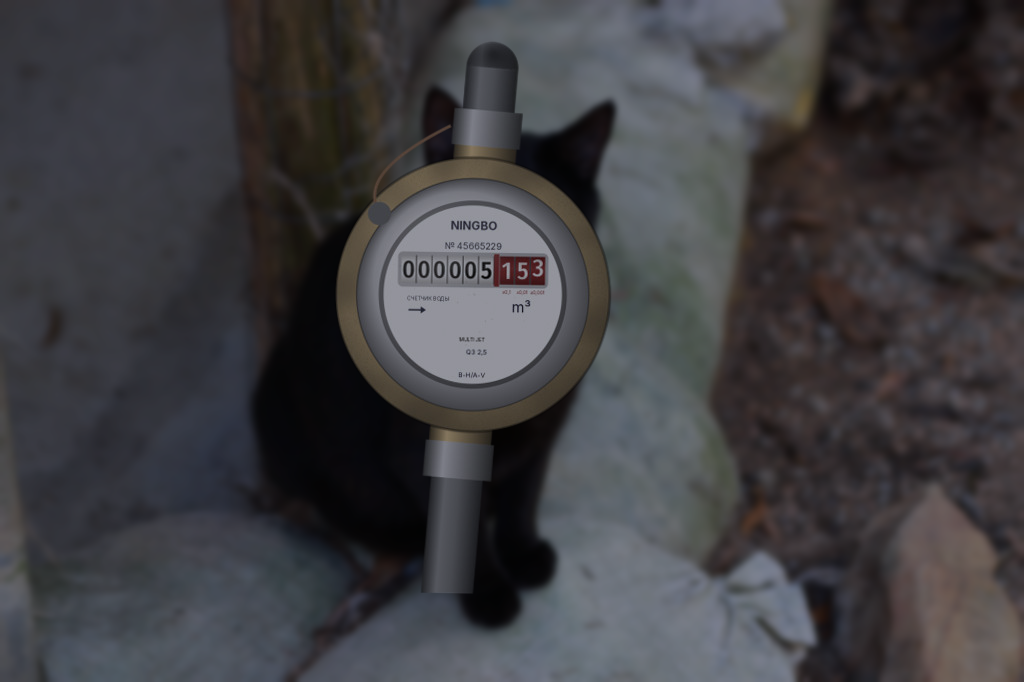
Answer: 5.153 m³
